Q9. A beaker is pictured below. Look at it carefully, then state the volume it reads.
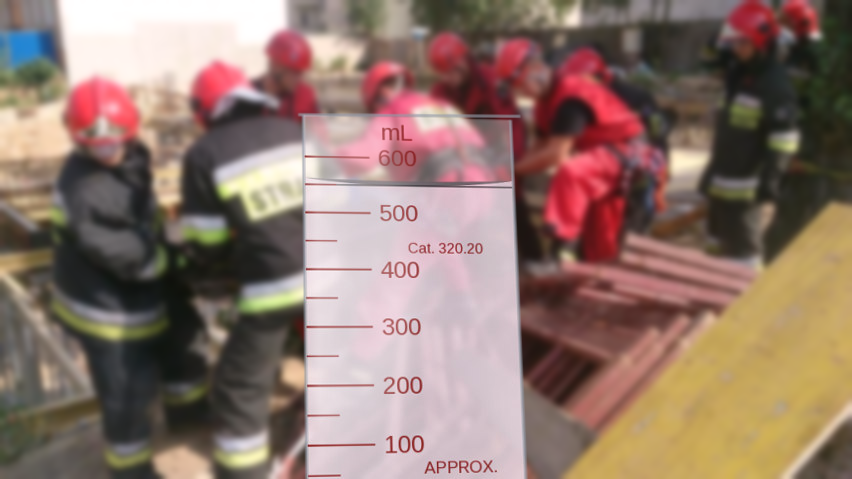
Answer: 550 mL
